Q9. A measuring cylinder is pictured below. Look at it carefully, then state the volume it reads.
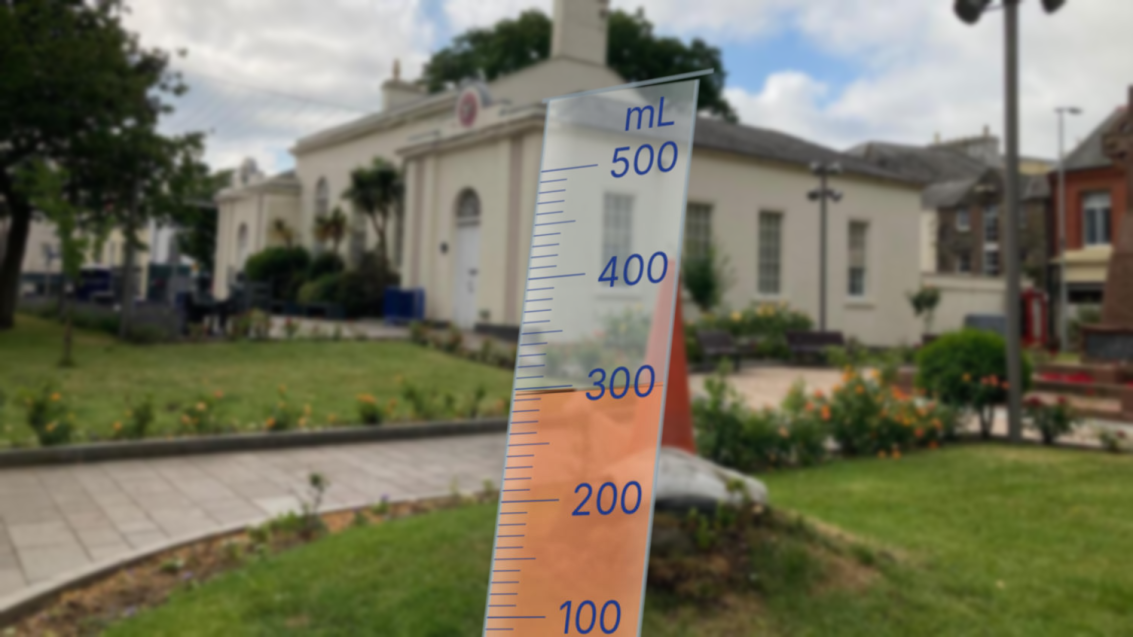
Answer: 295 mL
